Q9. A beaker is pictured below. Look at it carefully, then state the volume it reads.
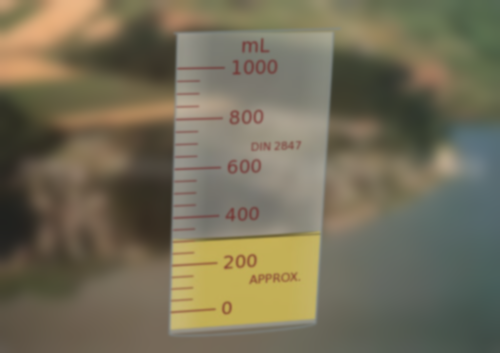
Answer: 300 mL
